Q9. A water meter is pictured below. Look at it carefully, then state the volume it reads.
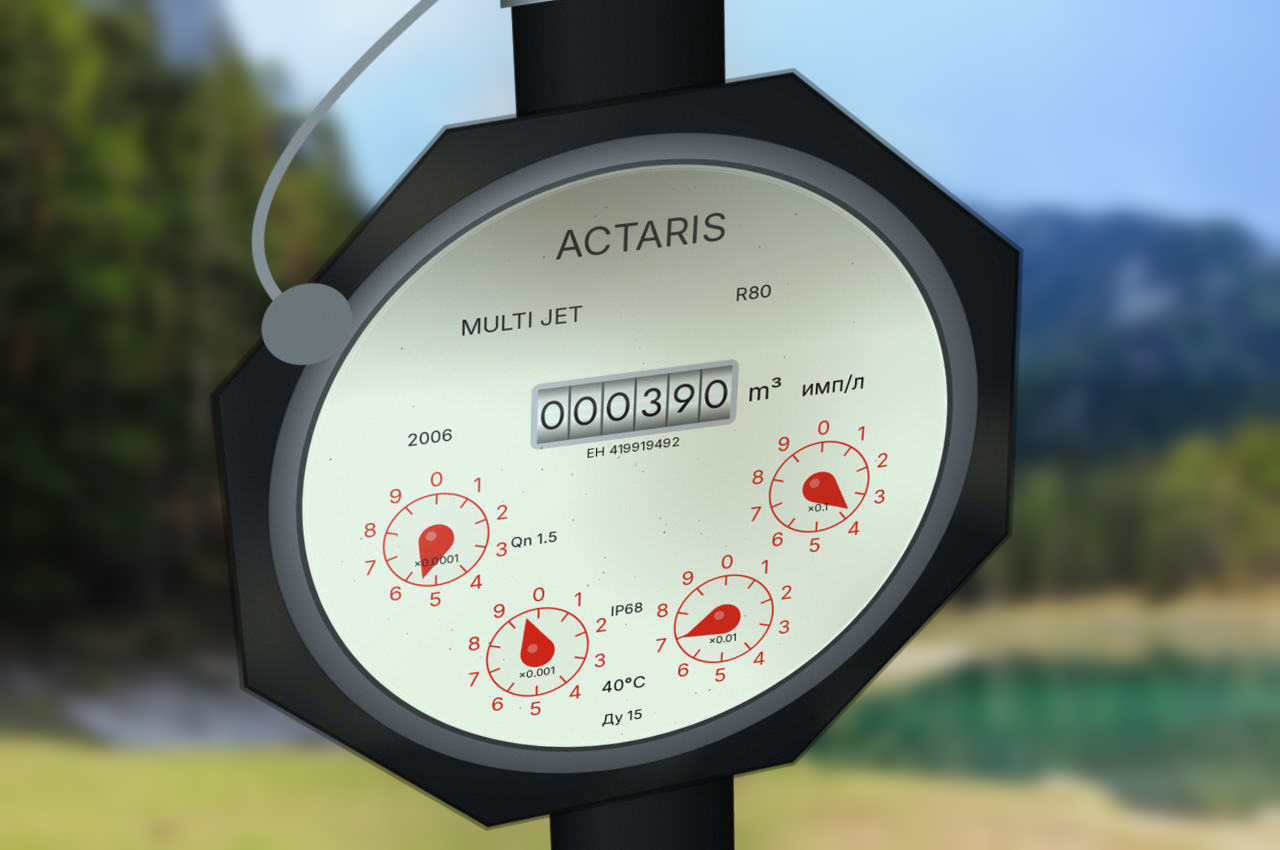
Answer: 390.3695 m³
